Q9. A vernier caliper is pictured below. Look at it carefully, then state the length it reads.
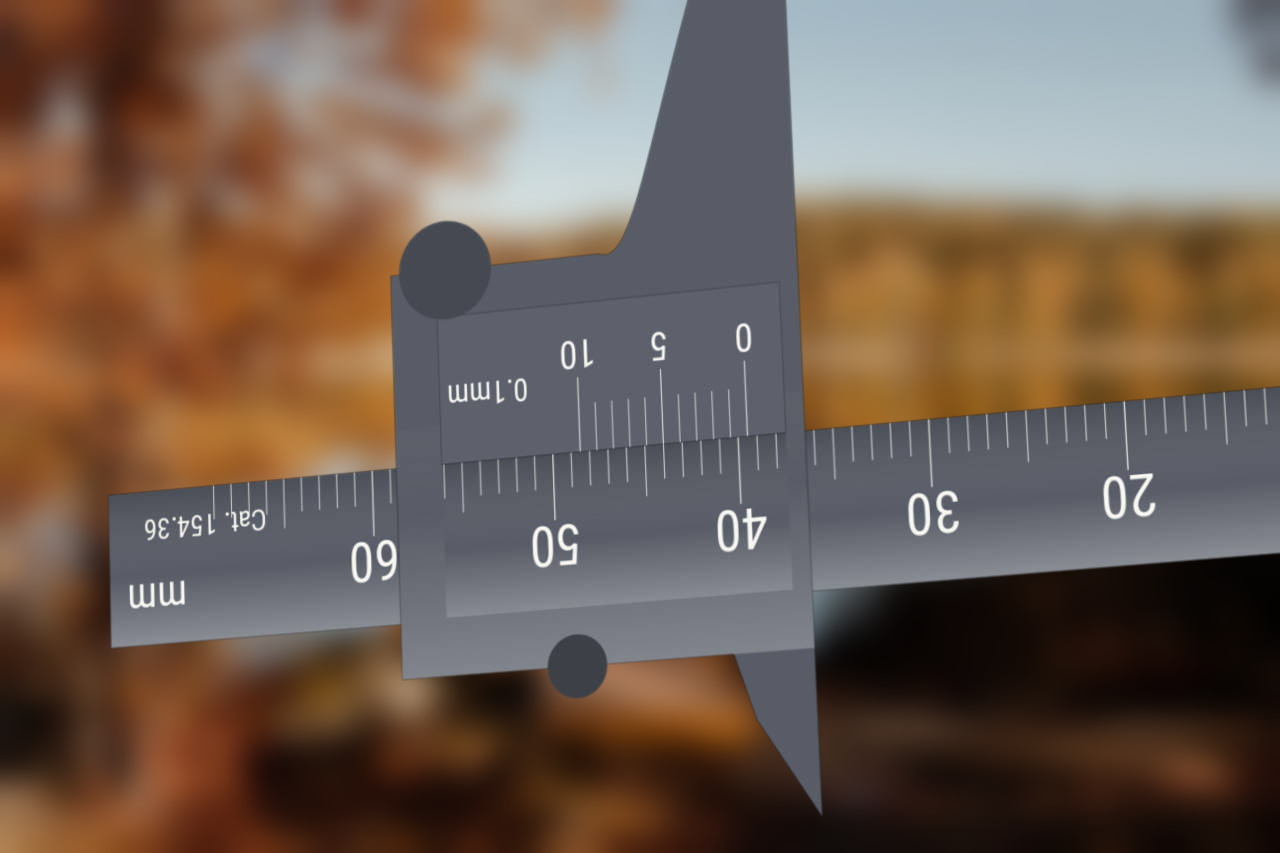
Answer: 39.5 mm
